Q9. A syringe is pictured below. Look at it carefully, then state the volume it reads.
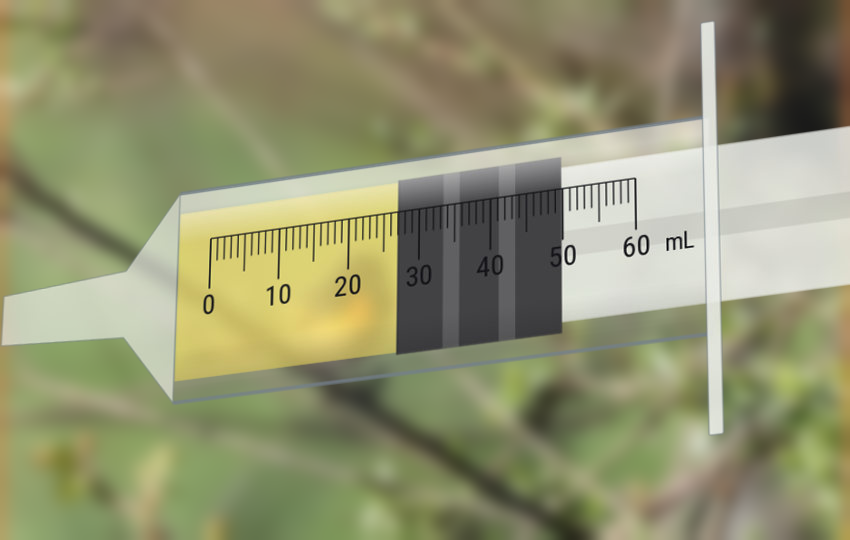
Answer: 27 mL
